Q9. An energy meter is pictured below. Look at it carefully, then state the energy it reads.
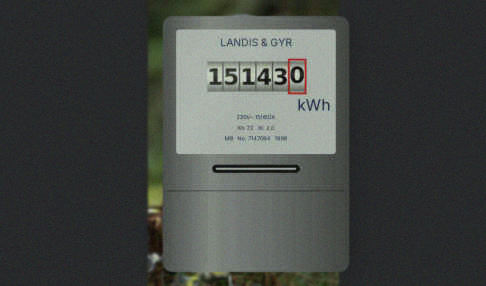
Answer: 15143.0 kWh
